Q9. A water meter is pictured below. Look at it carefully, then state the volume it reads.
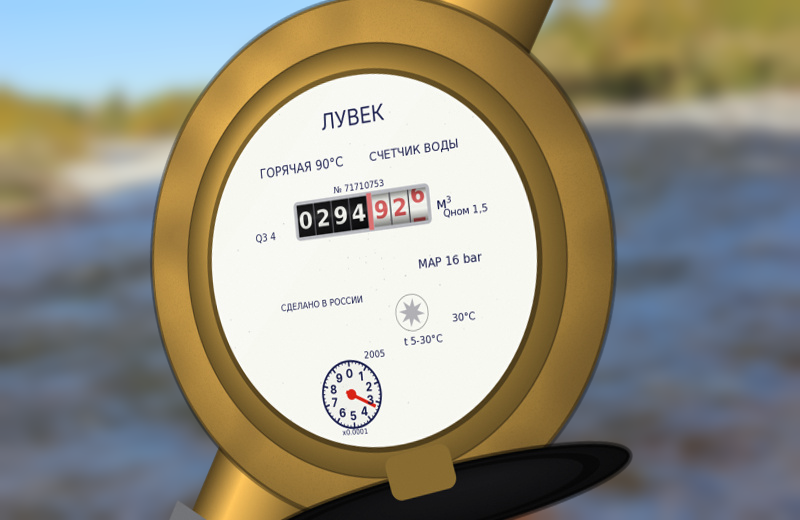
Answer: 294.9263 m³
